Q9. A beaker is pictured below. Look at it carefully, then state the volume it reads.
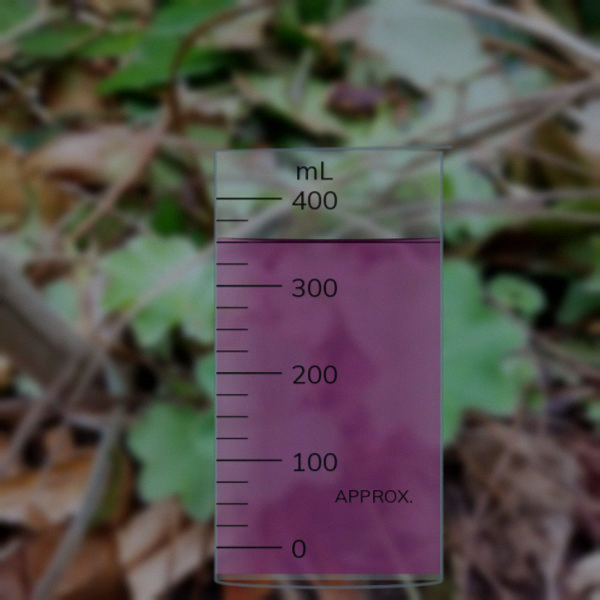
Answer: 350 mL
